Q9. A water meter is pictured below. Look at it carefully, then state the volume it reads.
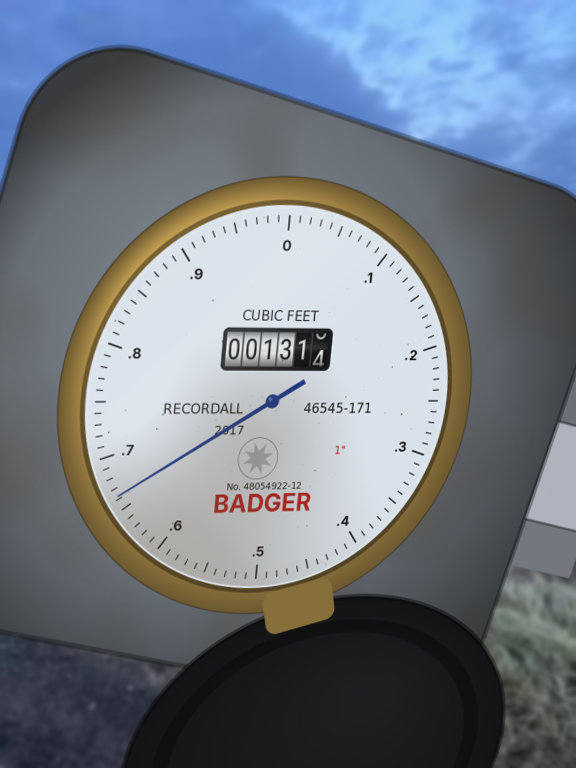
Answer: 1313.66 ft³
